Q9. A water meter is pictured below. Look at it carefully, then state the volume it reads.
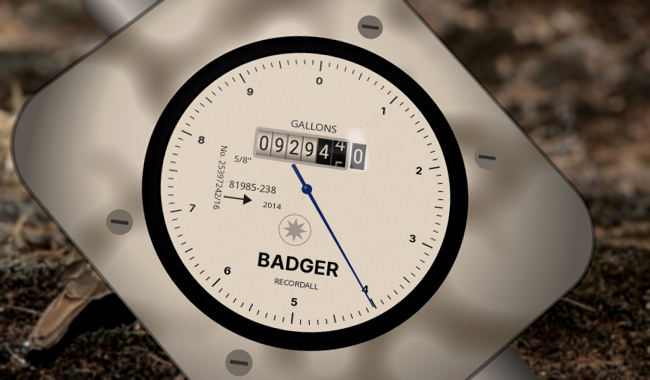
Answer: 929444.0 gal
